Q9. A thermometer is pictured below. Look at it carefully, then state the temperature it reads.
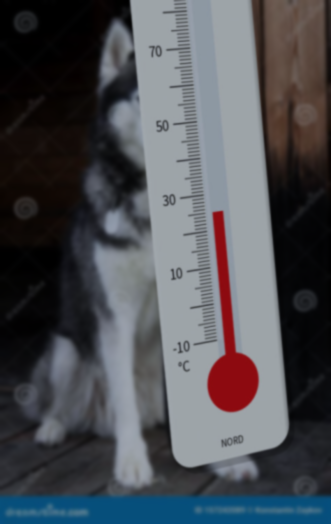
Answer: 25 °C
